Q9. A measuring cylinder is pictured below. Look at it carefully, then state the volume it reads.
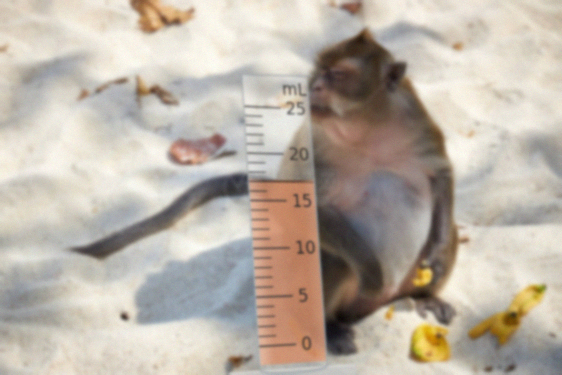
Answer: 17 mL
